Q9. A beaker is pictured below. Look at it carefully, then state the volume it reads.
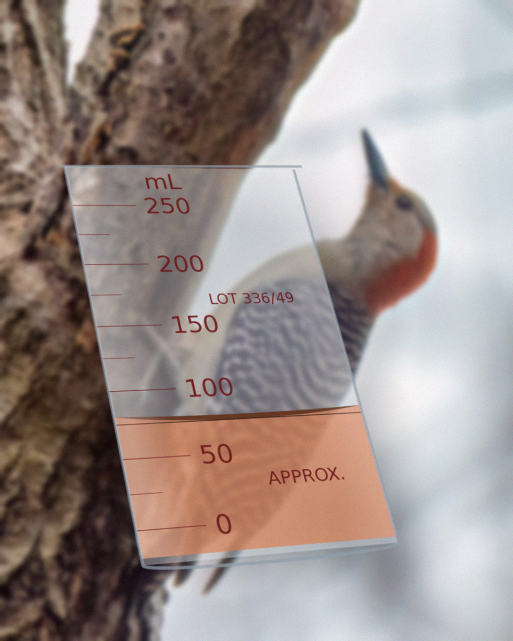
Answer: 75 mL
